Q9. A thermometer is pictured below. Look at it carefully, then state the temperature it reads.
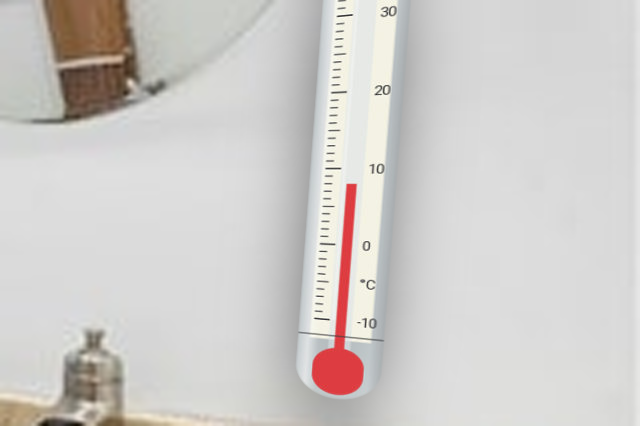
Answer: 8 °C
